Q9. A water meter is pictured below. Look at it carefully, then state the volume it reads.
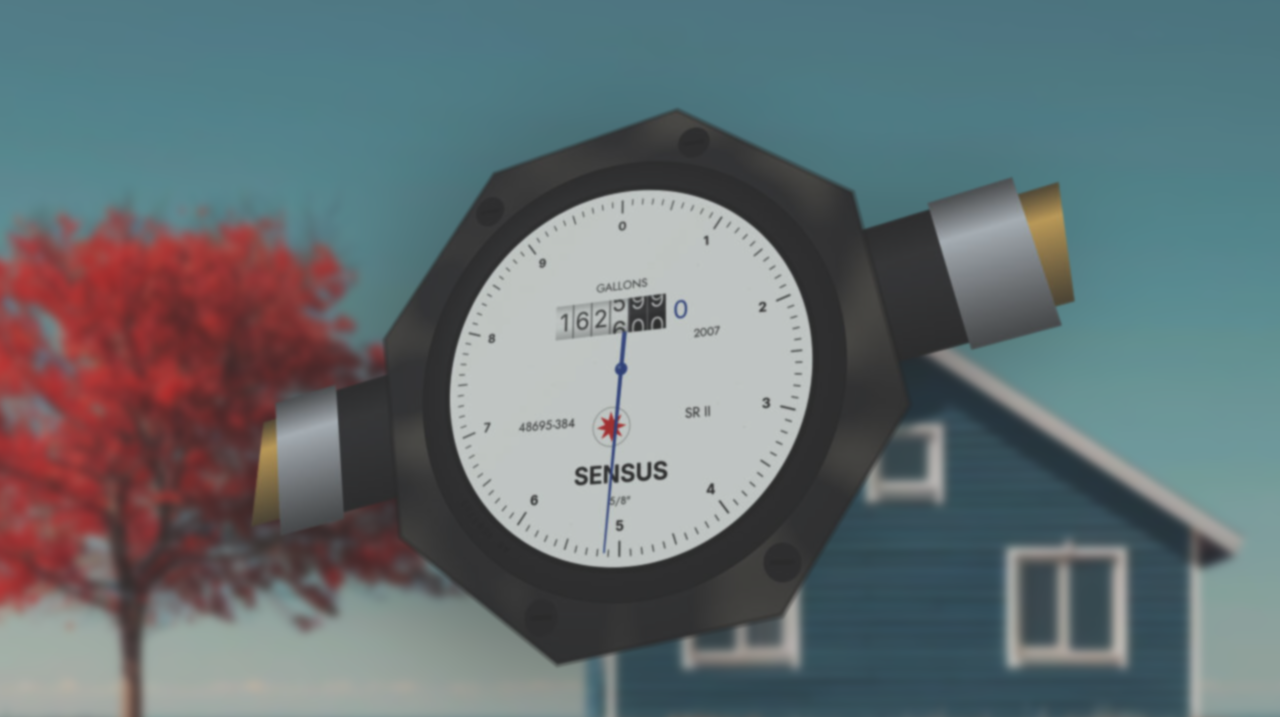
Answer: 1625995.1 gal
